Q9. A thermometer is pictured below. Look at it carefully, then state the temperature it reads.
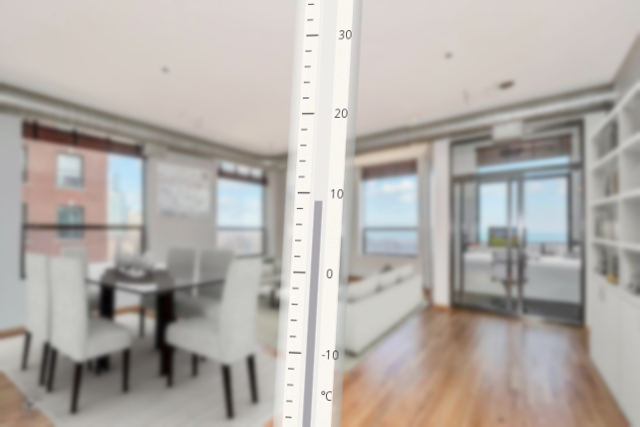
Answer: 9 °C
